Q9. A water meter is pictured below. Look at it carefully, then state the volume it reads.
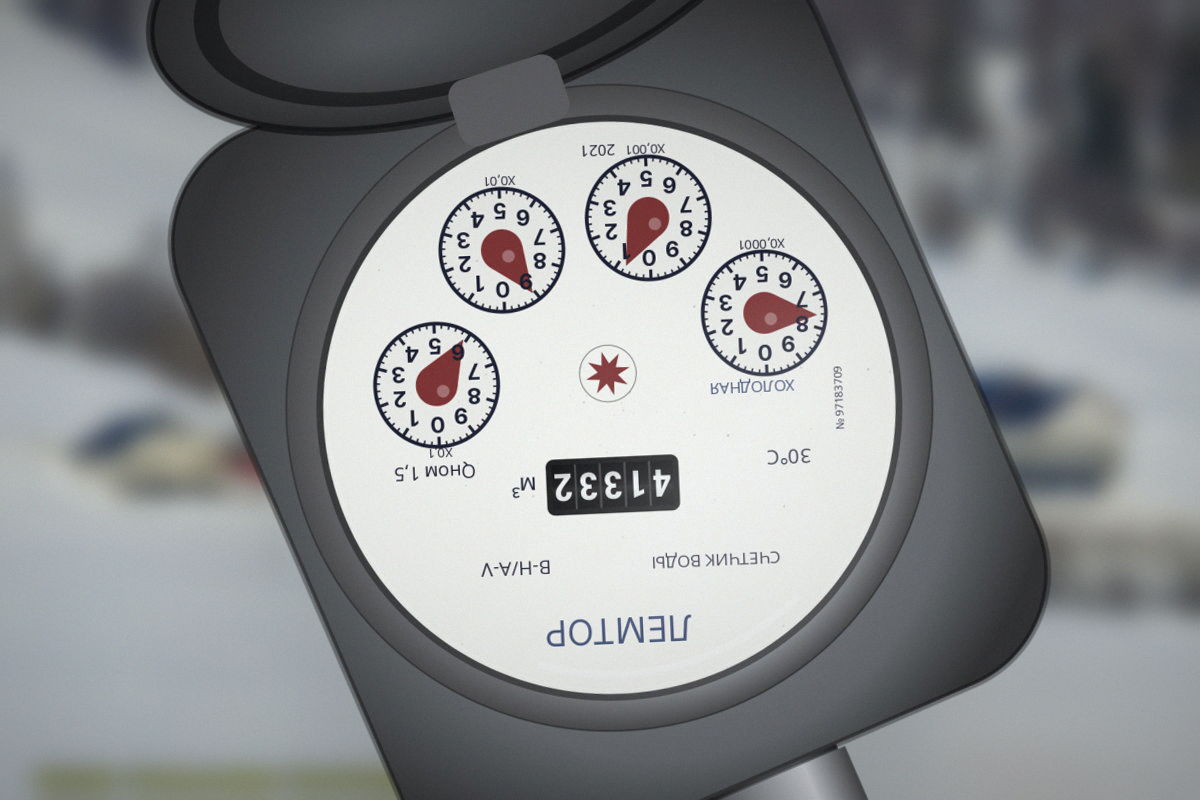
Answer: 41332.5907 m³
